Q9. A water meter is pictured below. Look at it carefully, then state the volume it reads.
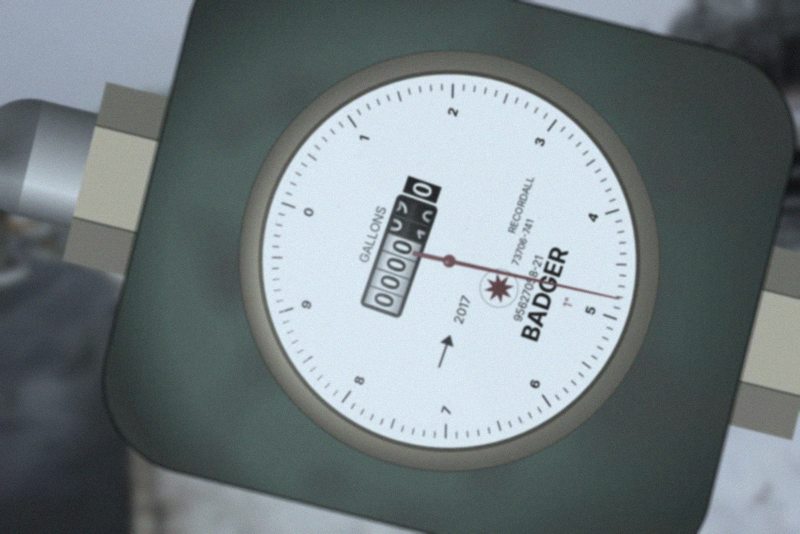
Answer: 94.8 gal
